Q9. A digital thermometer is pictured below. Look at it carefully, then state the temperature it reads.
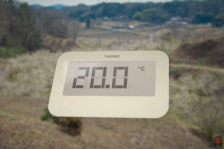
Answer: 20.0 °C
